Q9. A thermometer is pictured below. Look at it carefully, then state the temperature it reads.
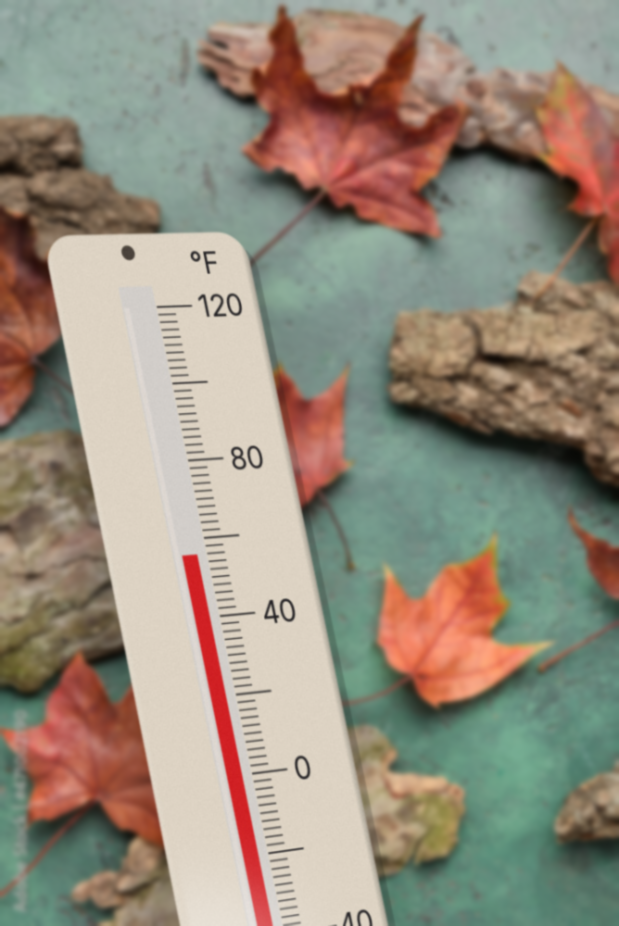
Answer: 56 °F
